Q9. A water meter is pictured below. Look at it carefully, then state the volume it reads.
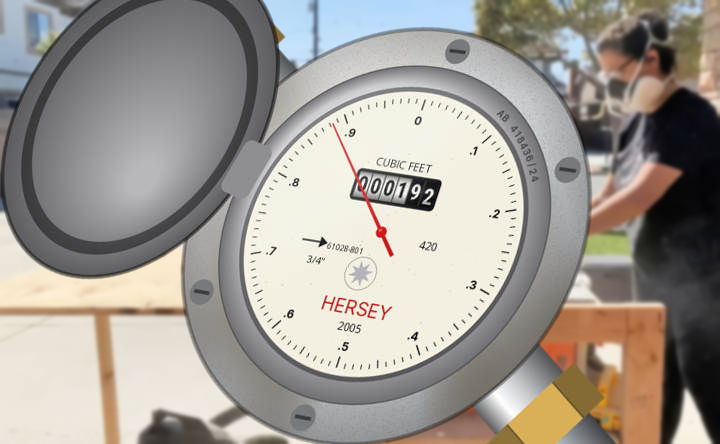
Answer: 191.88 ft³
